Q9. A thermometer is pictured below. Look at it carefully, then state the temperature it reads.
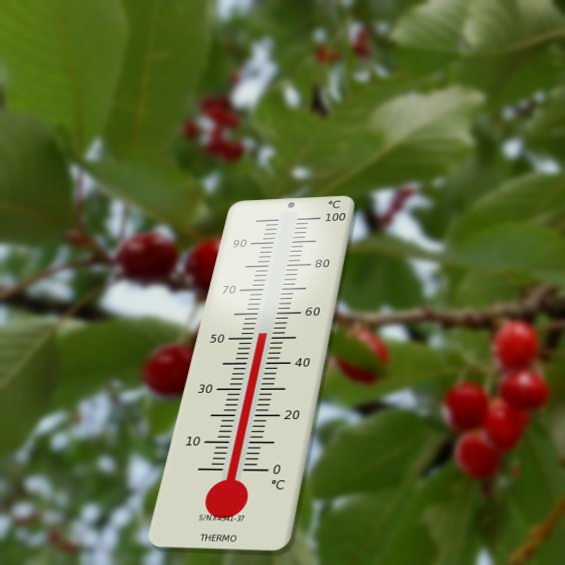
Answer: 52 °C
